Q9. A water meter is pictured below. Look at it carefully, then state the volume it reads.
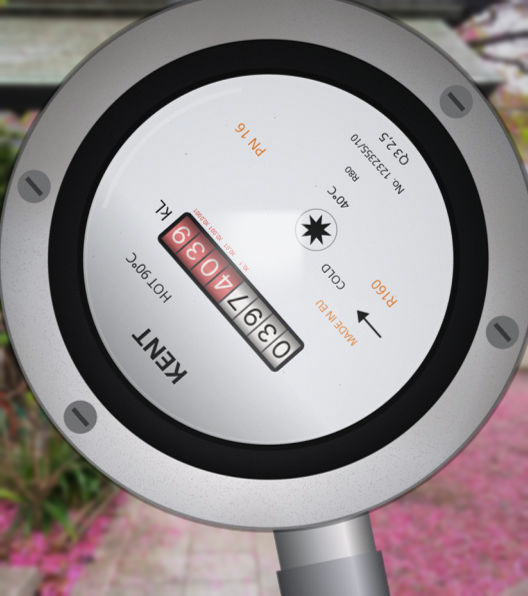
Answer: 397.4039 kL
